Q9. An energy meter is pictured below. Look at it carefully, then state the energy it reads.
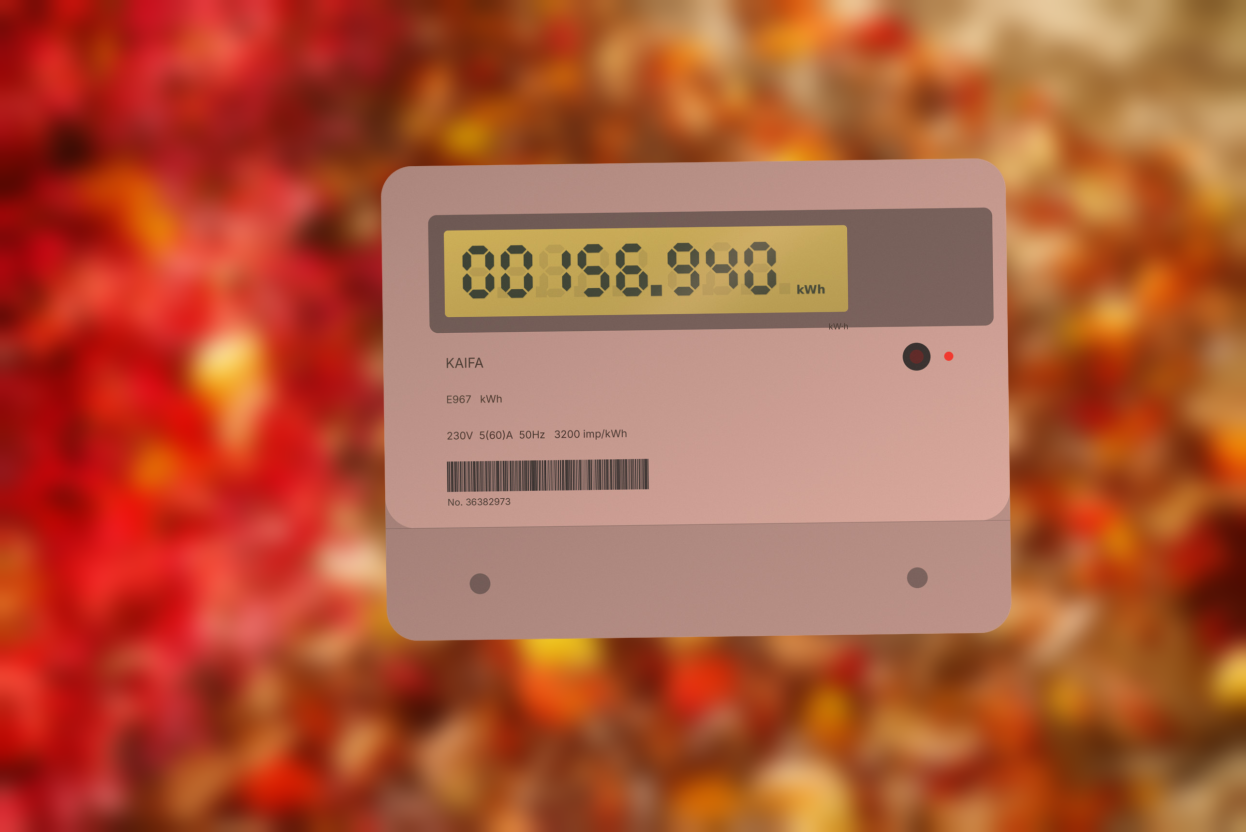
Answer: 156.940 kWh
